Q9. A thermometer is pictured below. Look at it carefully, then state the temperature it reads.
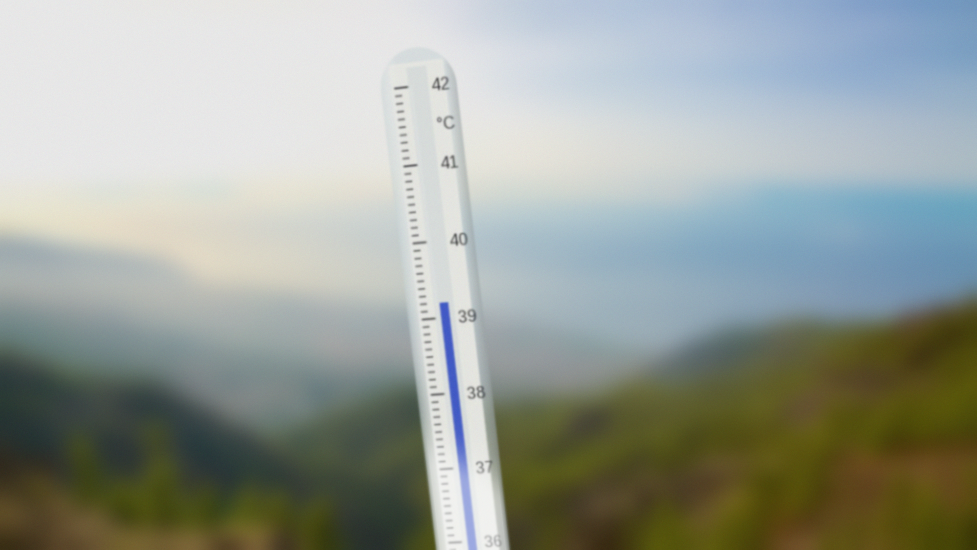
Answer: 39.2 °C
